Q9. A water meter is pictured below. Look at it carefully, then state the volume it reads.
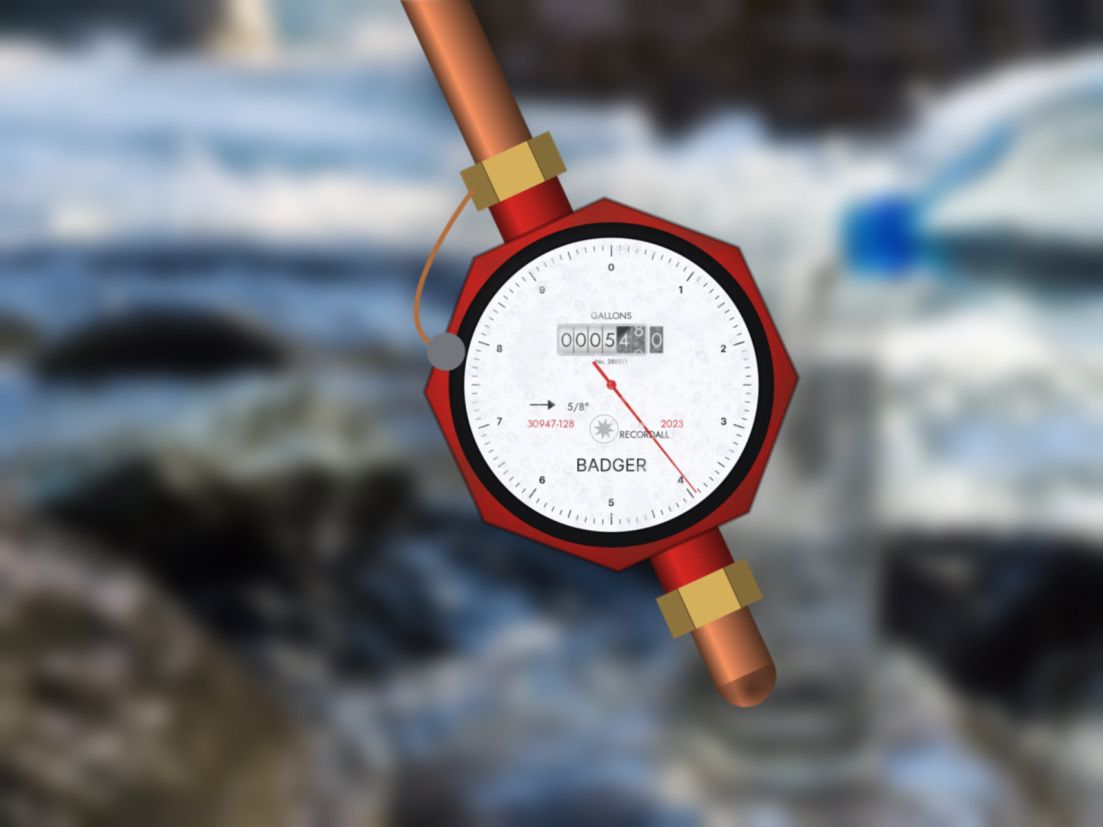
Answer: 5483.9 gal
